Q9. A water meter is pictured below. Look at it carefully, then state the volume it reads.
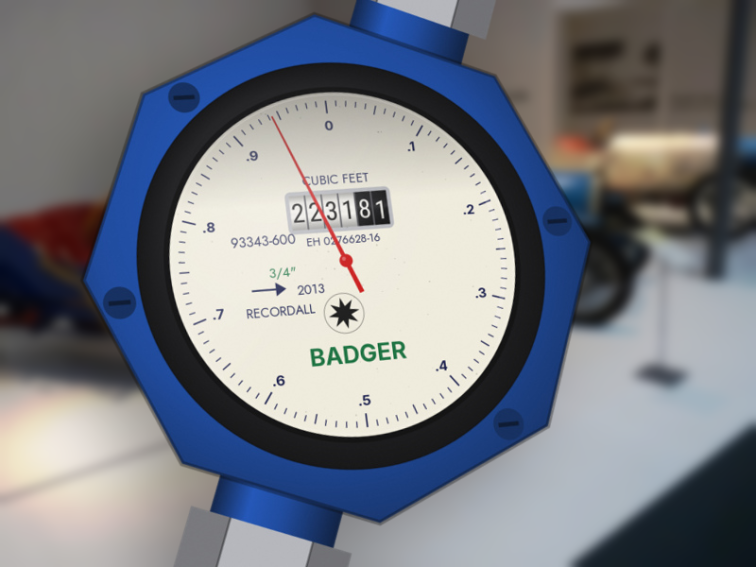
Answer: 223180.94 ft³
